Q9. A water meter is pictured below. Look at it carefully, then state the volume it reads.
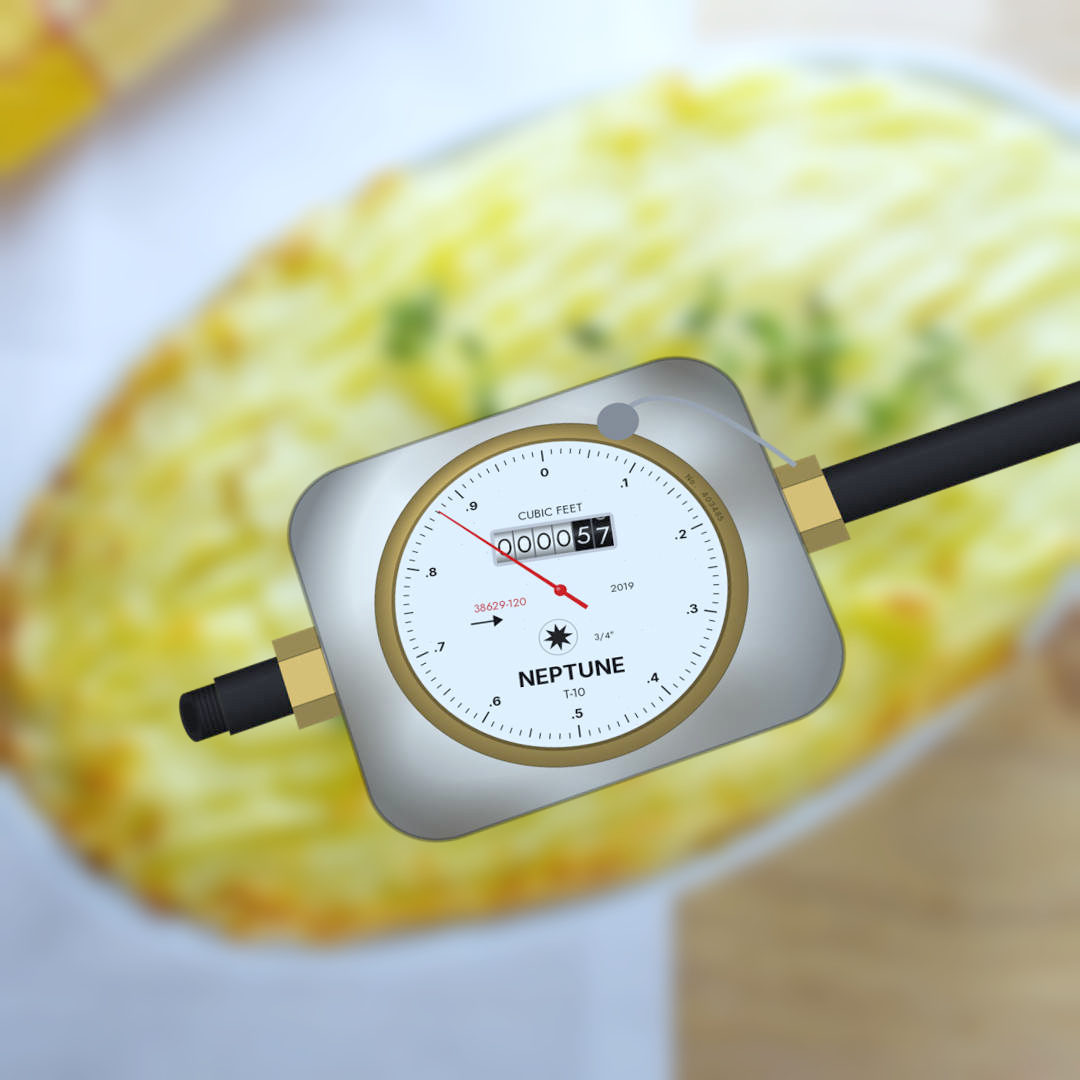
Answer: 56.87 ft³
